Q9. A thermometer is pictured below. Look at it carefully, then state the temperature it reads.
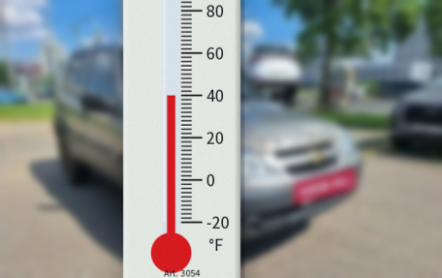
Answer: 40 °F
